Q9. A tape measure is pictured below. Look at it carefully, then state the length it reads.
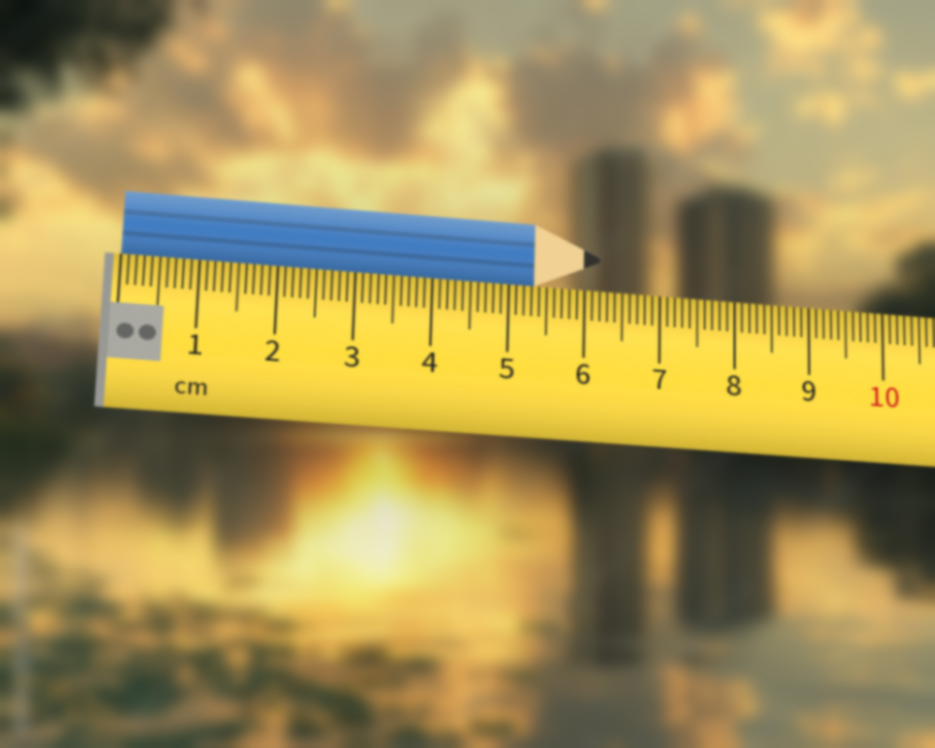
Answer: 6.2 cm
